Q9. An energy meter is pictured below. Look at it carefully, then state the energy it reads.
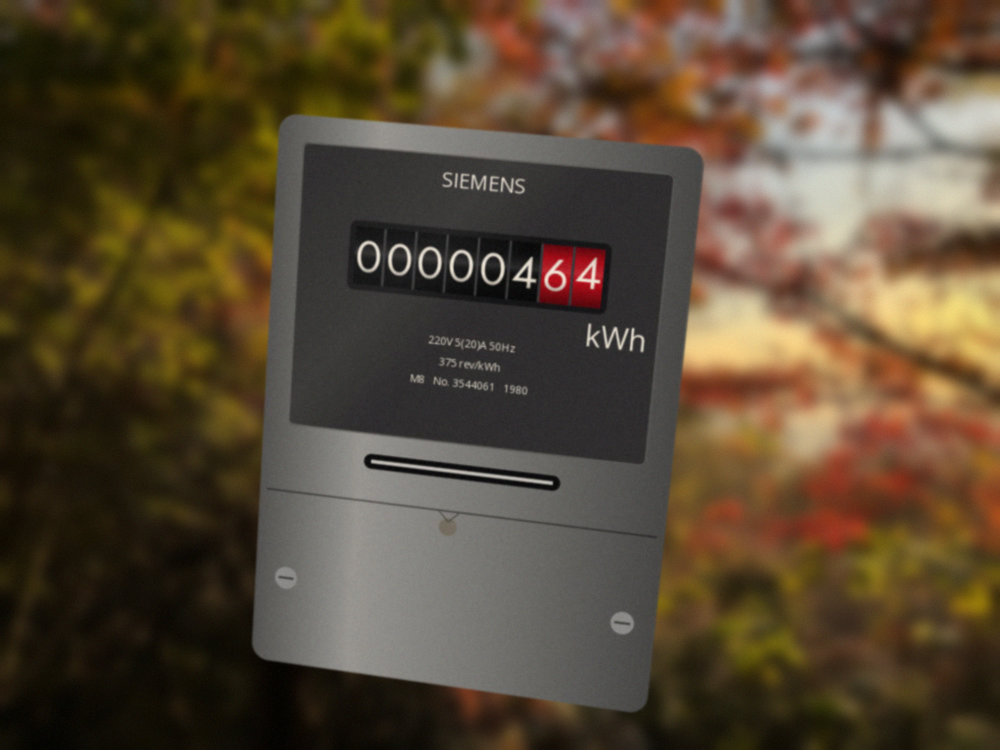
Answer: 4.64 kWh
